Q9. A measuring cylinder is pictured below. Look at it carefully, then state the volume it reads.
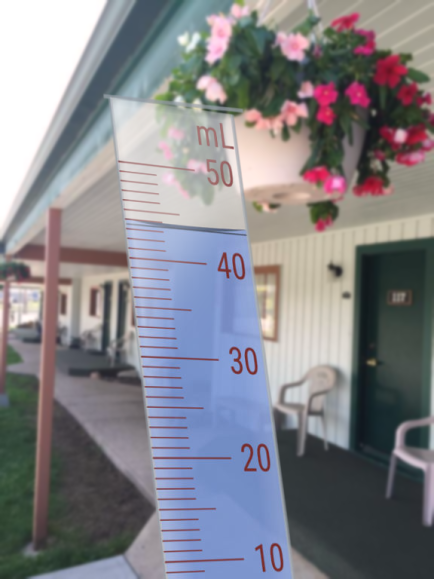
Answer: 43.5 mL
